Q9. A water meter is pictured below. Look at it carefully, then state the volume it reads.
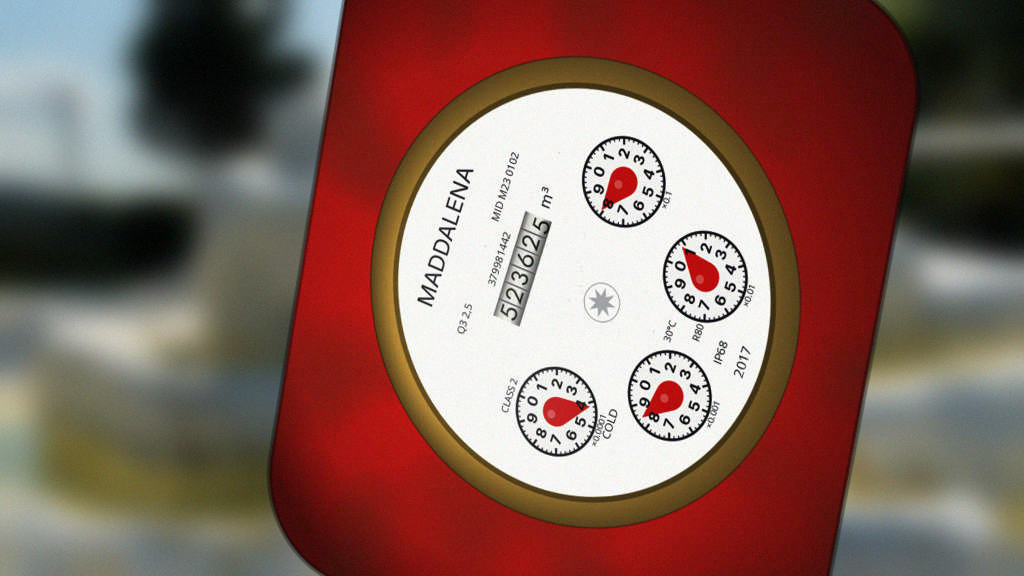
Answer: 523624.8084 m³
